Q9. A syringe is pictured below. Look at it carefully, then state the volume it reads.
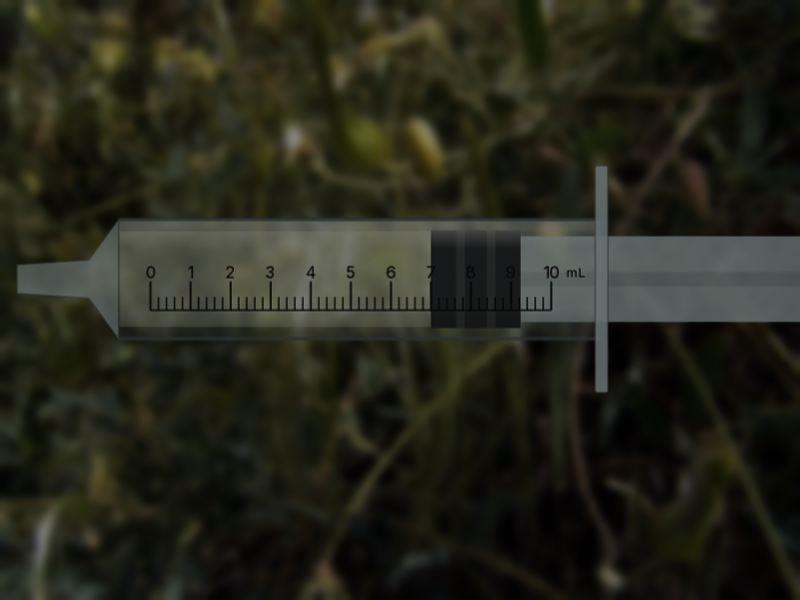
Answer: 7 mL
